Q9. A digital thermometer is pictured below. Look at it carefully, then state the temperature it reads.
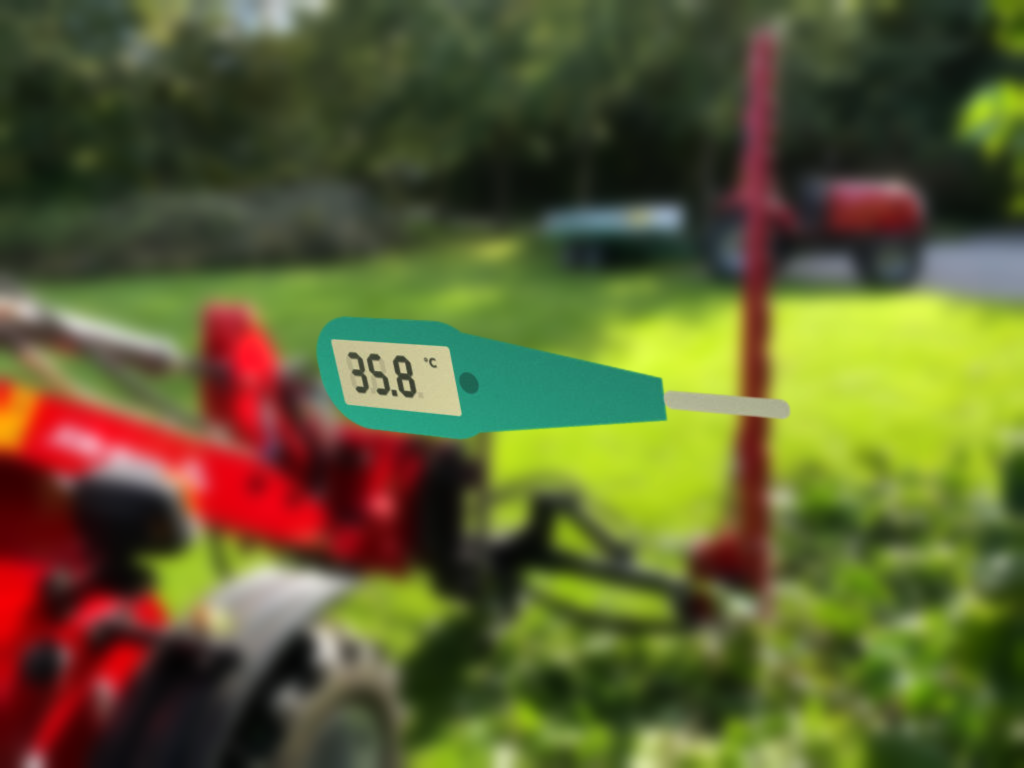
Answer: 35.8 °C
